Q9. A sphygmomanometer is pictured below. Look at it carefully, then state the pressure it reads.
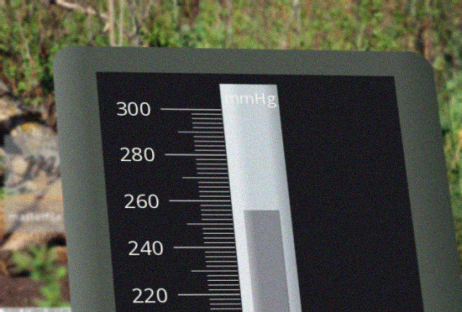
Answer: 256 mmHg
